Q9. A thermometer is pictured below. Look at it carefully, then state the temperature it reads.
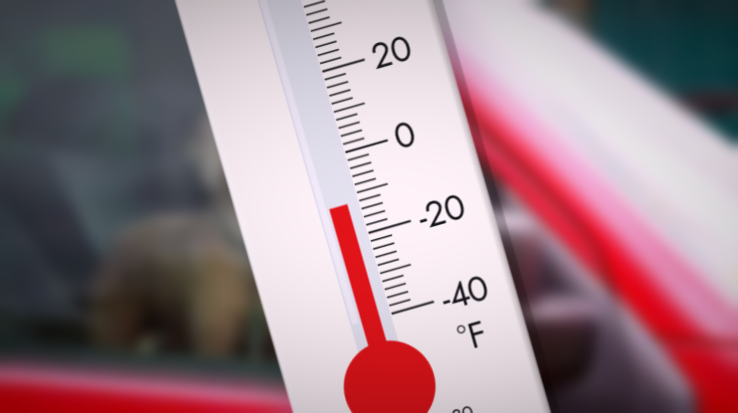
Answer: -12 °F
